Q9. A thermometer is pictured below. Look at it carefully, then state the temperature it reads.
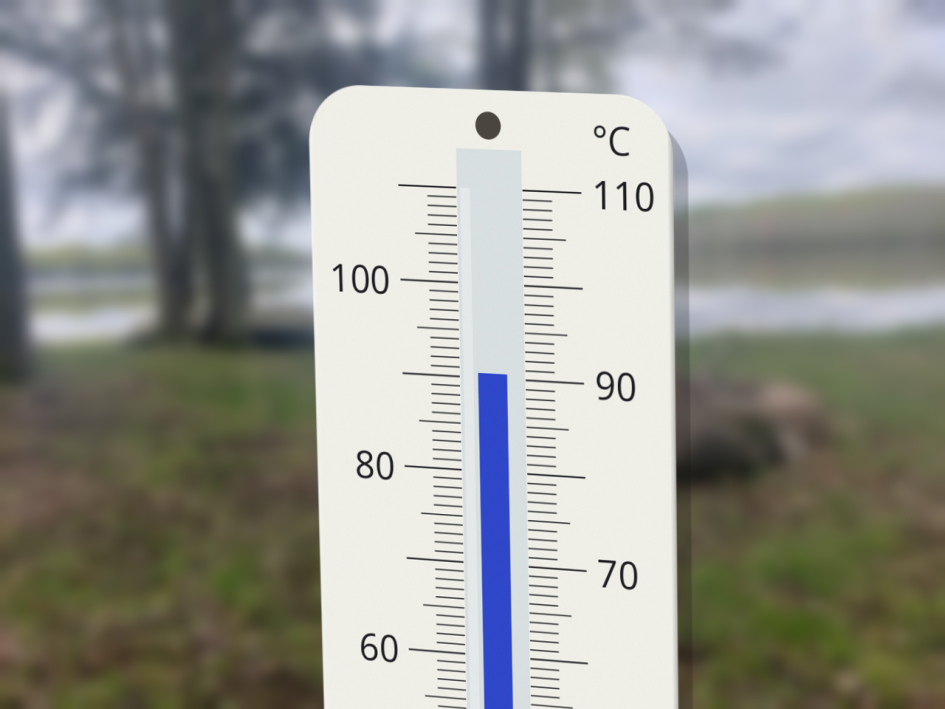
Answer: 90.5 °C
